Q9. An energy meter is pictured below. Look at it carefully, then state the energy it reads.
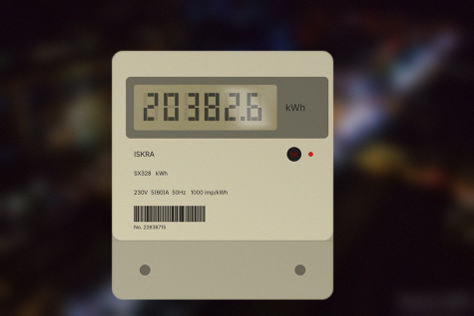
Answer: 20382.6 kWh
